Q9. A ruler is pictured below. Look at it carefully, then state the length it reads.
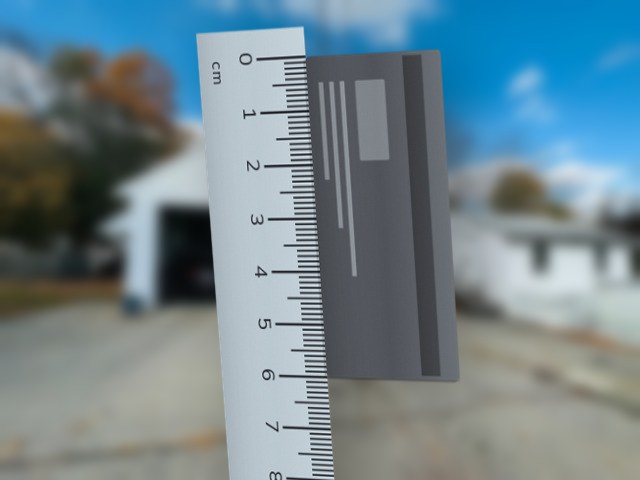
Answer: 6 cm
